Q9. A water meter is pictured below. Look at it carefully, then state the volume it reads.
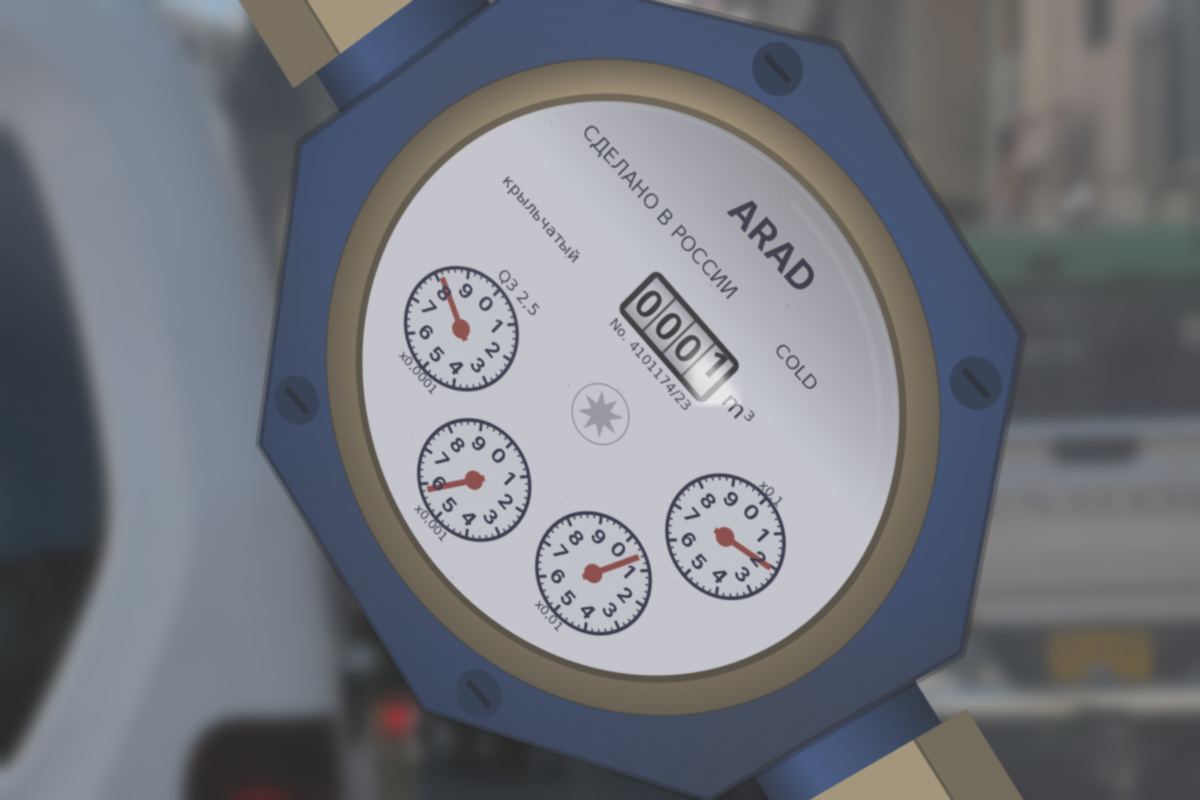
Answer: 1.2058 m³
